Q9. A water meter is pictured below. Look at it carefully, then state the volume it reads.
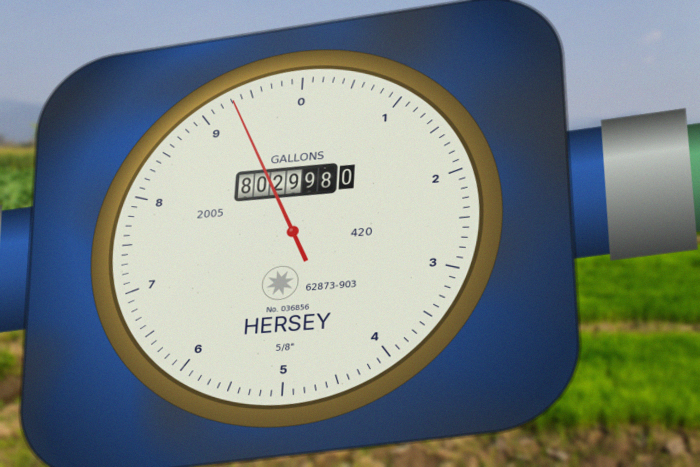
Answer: 8029979.3 gal
